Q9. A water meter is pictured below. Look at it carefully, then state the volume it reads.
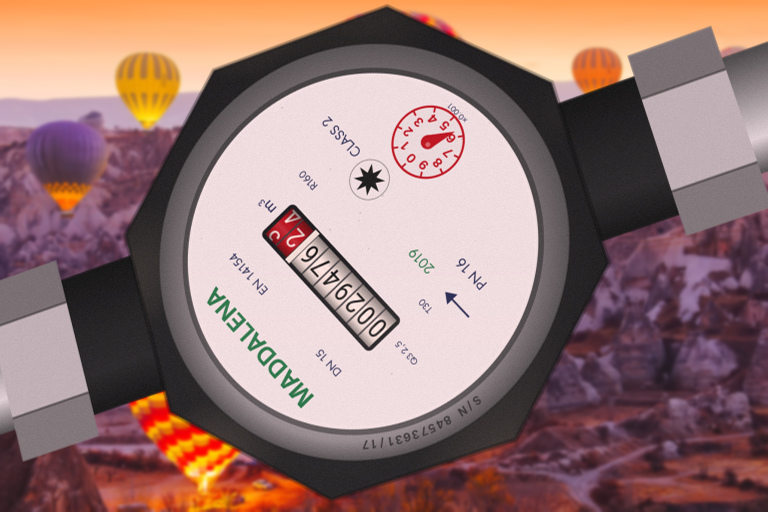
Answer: 29476.235 m³
